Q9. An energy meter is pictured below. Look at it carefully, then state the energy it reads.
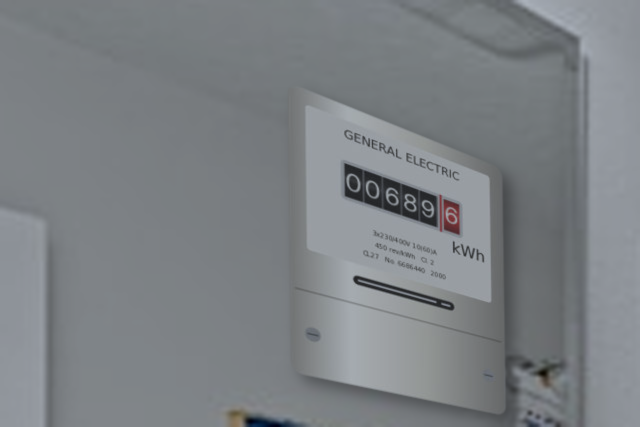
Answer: 689.6 kWh
